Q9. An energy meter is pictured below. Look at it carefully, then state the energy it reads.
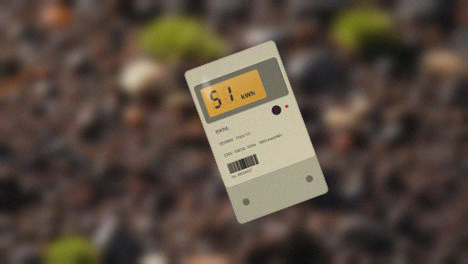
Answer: 51 kWh
